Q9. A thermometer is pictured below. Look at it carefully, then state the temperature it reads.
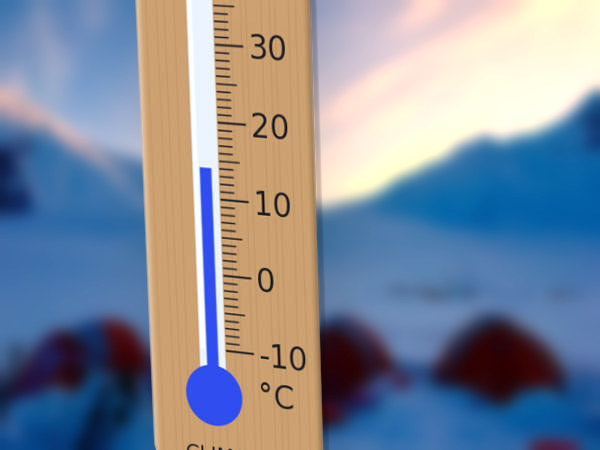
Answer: 14 °C
